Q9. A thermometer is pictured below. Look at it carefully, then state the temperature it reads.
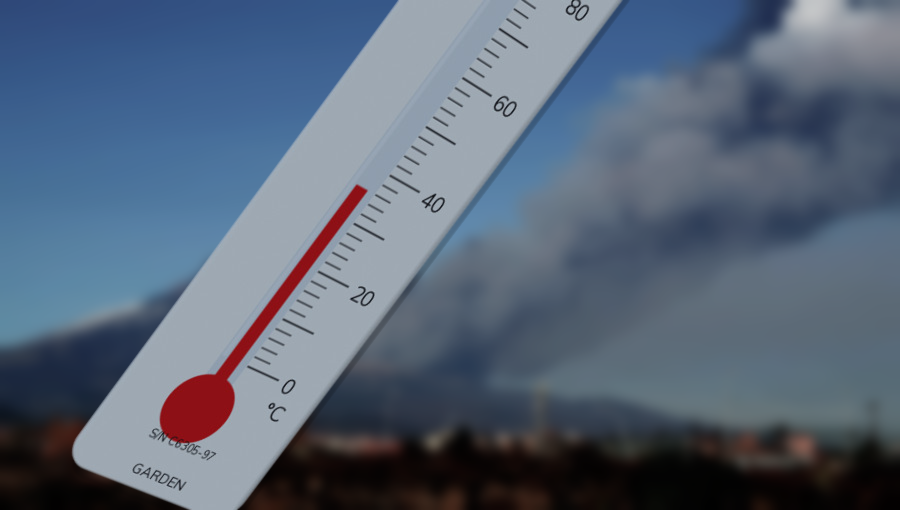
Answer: 36 °C
